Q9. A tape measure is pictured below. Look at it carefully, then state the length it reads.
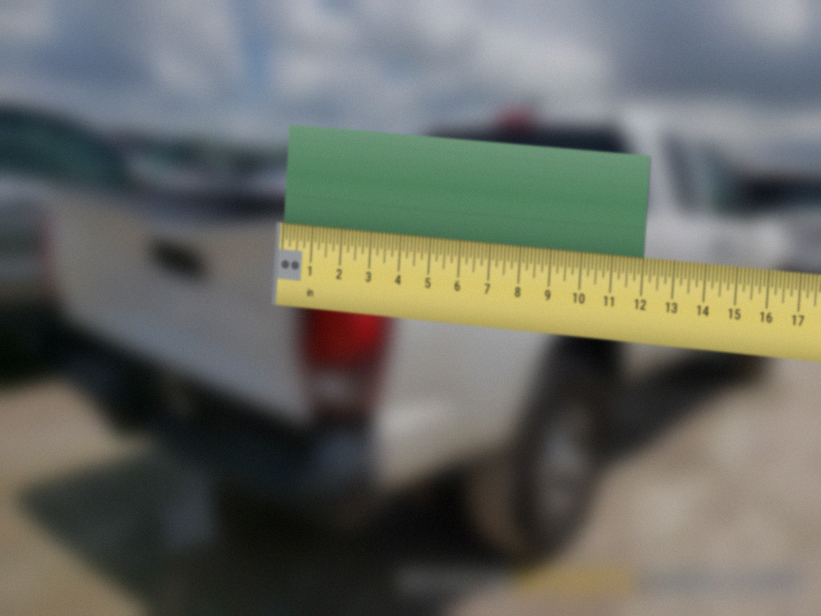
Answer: 12 in
